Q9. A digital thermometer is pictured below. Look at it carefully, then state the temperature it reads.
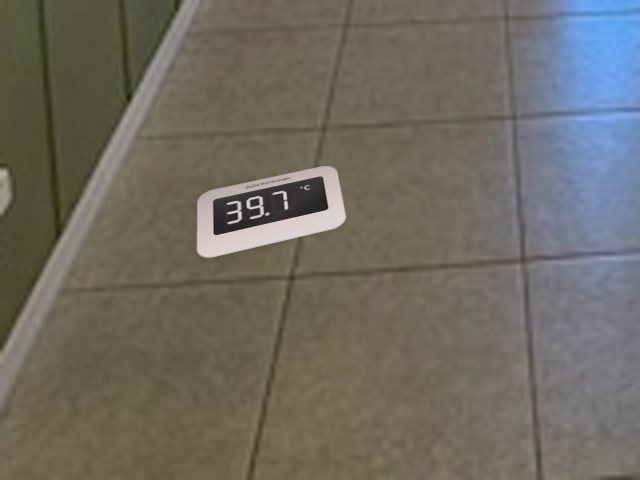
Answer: 39.7 °C
